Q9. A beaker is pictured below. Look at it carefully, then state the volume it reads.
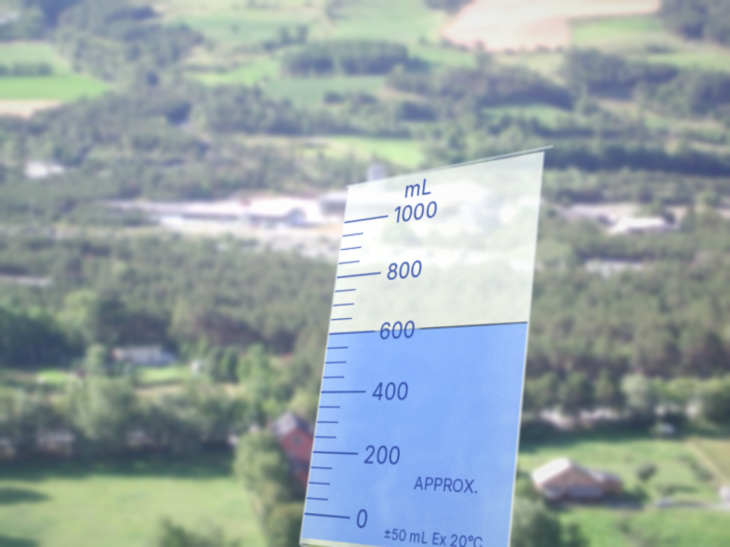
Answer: 600 mL
